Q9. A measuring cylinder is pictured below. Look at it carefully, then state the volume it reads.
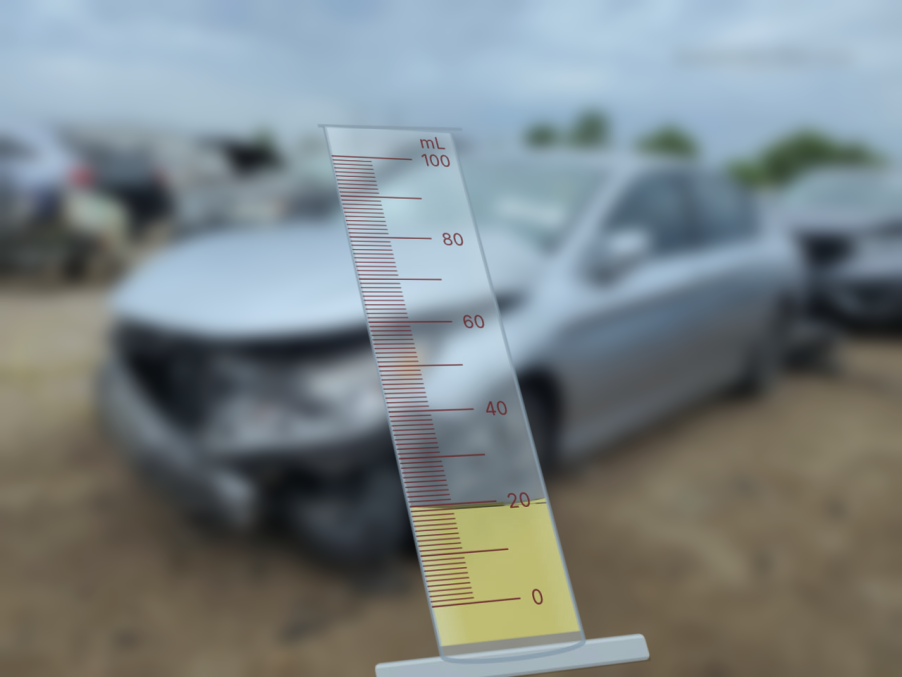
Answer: 19 mL
